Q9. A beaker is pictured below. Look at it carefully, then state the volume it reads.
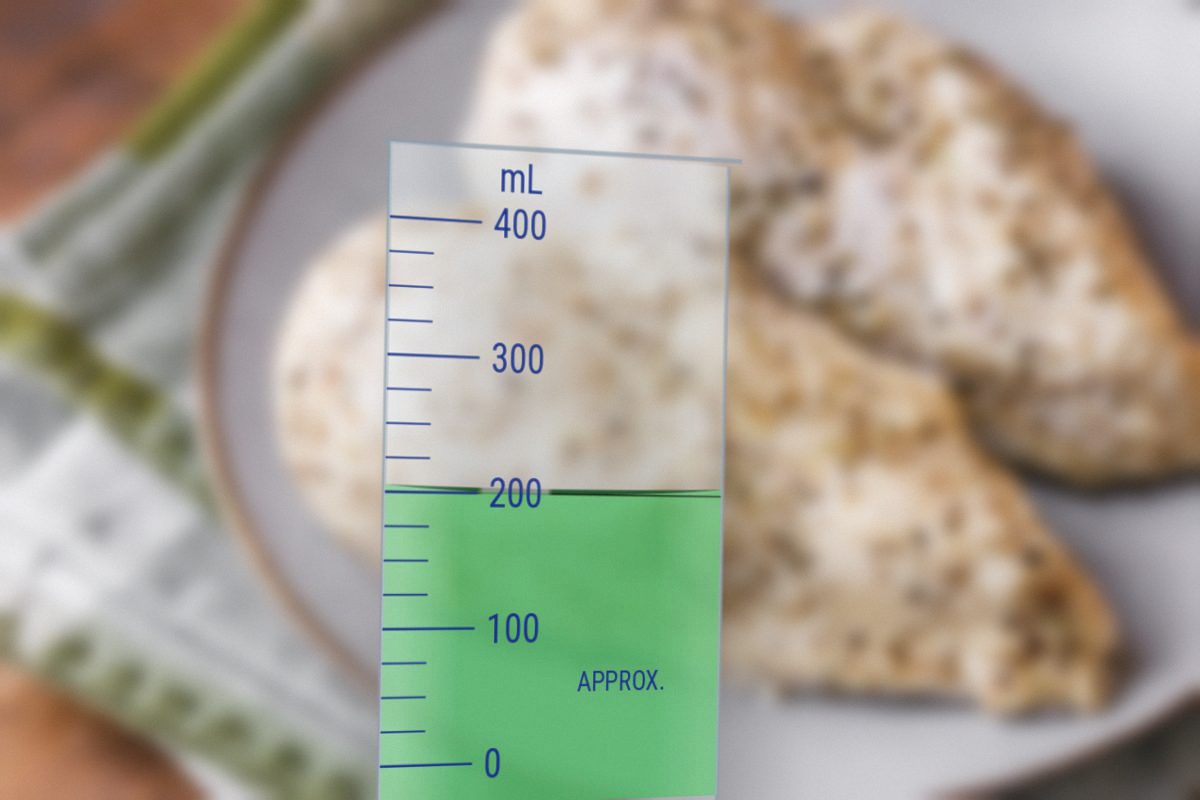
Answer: 200 mL
